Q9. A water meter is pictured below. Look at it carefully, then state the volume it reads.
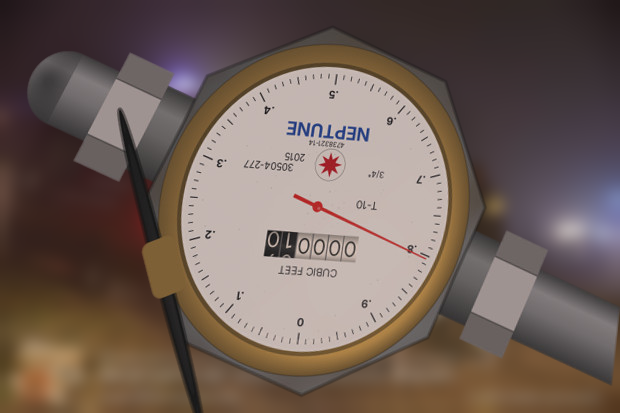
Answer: 9.80 ft³
